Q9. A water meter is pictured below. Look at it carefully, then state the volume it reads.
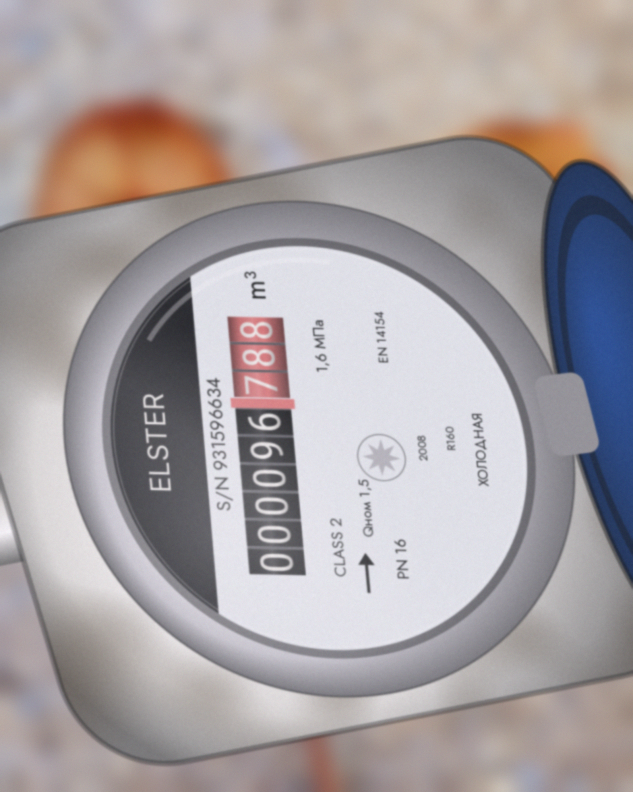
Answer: 96.788 m³
